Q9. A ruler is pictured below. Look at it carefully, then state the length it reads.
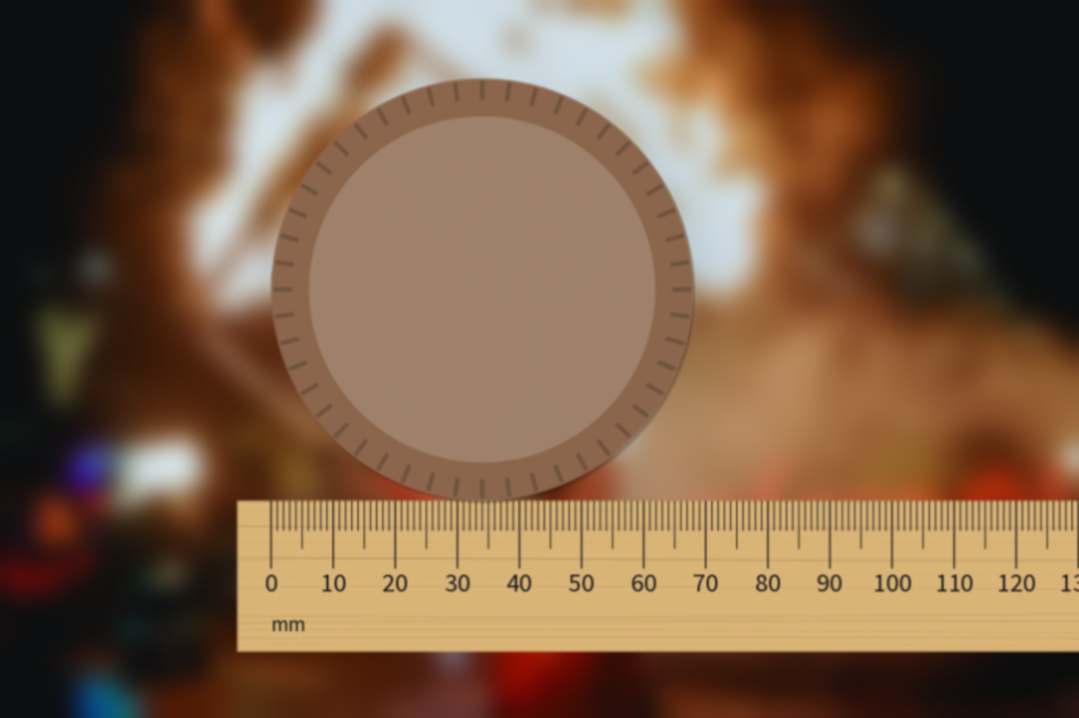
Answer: 68 mm
